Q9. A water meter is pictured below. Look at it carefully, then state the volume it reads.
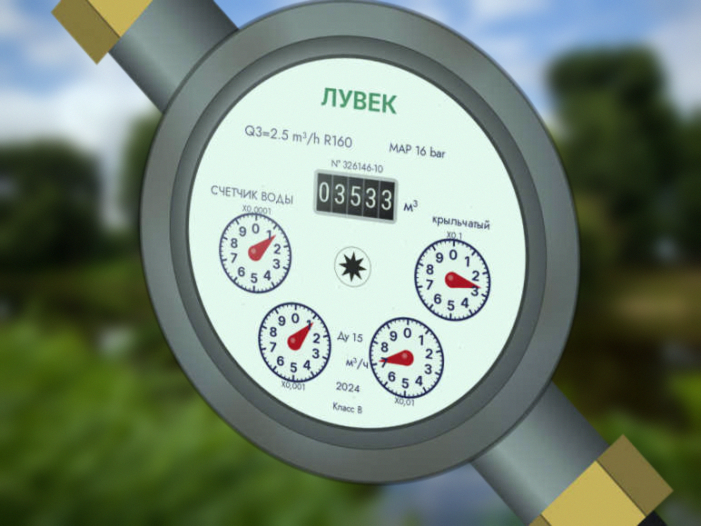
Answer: 3533.2711 m³
